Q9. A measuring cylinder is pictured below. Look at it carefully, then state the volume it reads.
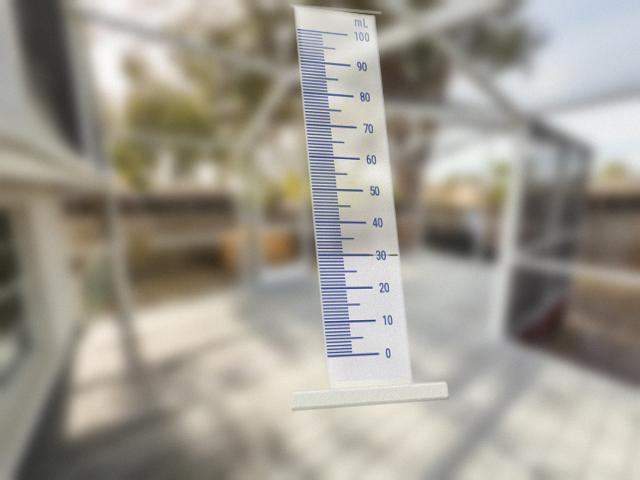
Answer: 30 mL
